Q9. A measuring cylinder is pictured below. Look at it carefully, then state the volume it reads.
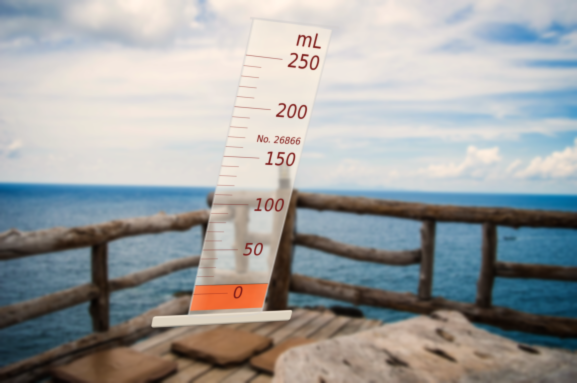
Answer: 10 mL
